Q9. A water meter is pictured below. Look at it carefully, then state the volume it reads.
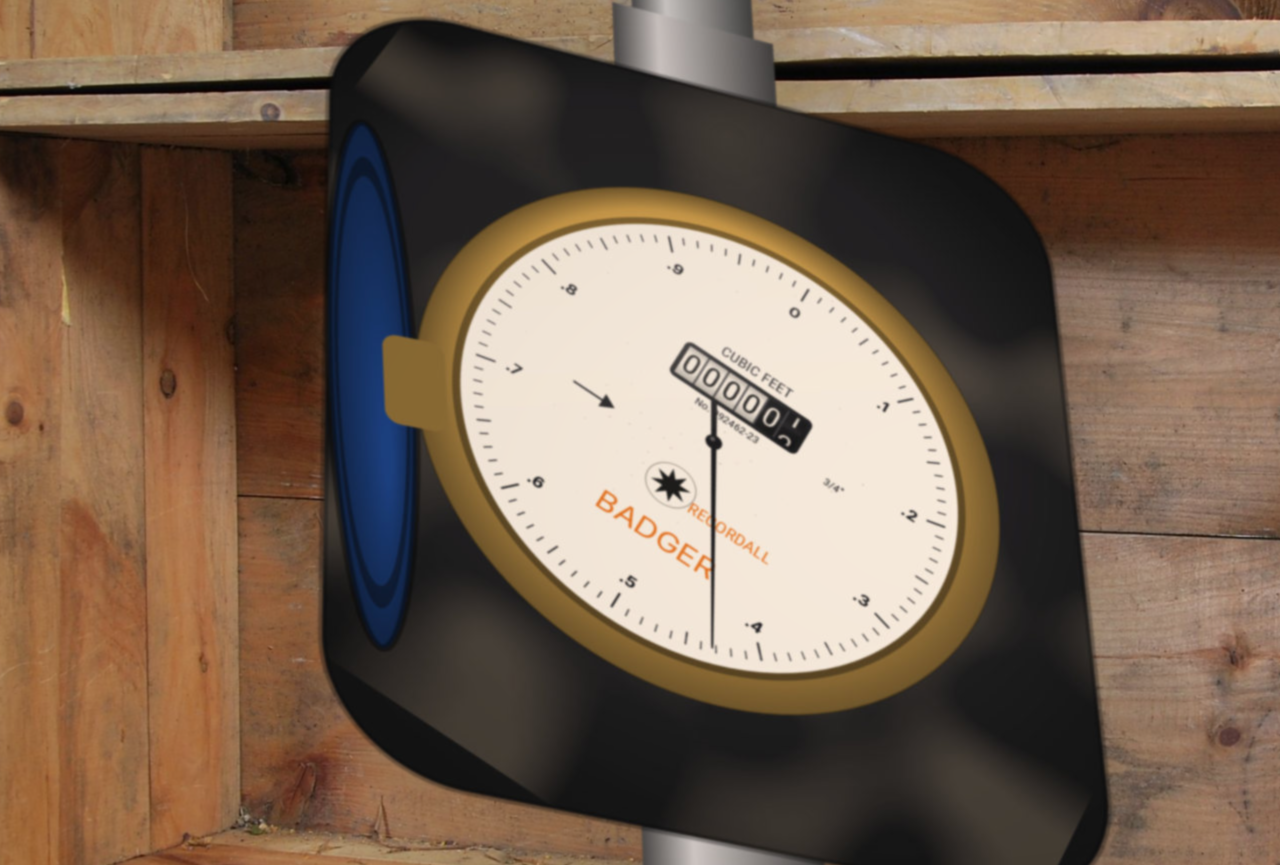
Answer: 1.43 ft³
